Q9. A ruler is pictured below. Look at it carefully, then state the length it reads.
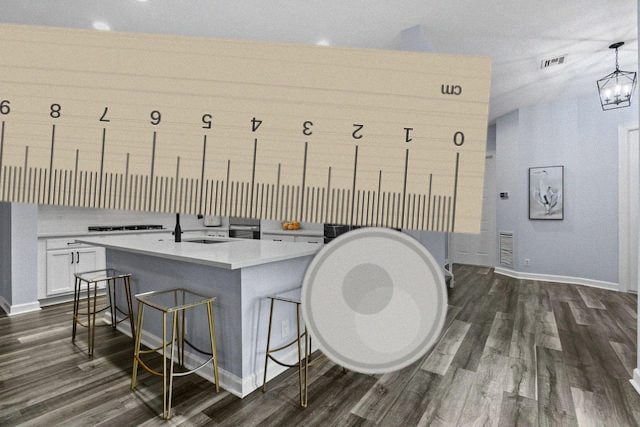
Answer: 2.9 cm
